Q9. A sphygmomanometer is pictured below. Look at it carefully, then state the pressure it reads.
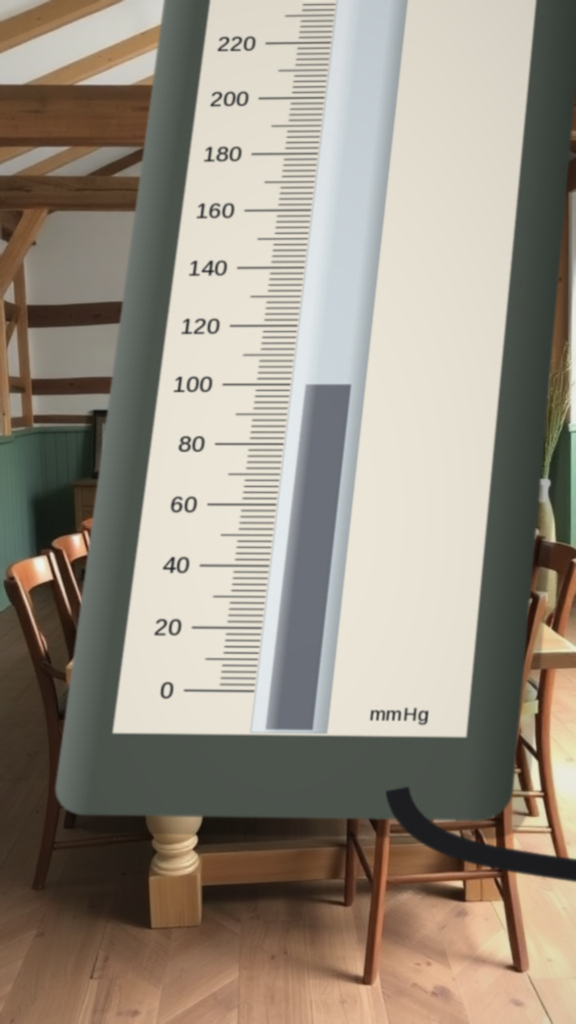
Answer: 100 mmHg
